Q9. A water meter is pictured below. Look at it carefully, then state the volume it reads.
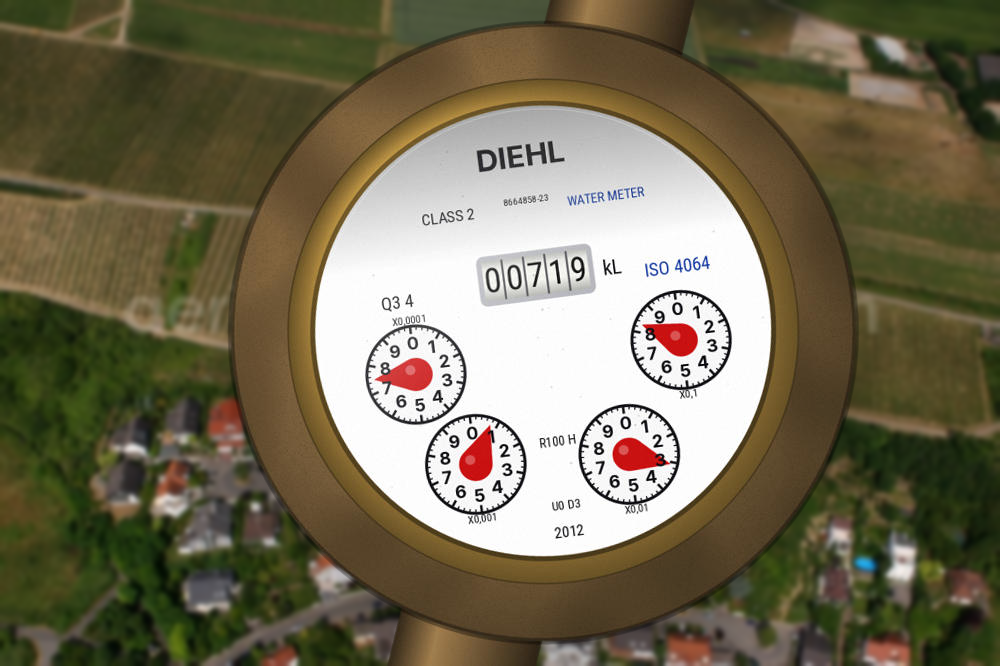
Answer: 719.8307 kL
